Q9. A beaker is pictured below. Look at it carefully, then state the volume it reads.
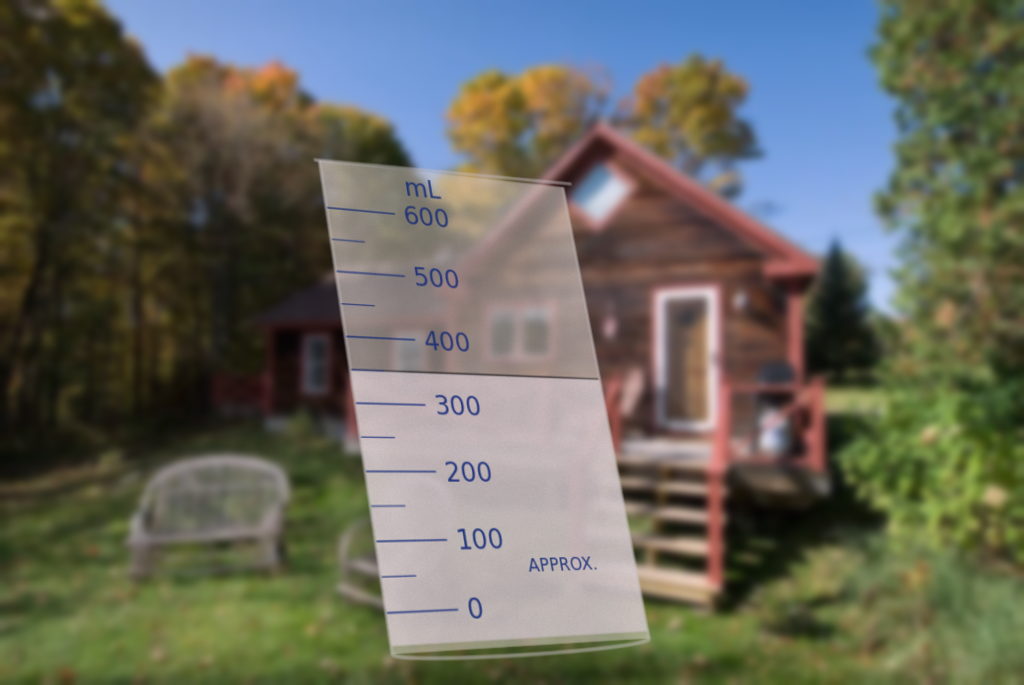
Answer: 350 mL
